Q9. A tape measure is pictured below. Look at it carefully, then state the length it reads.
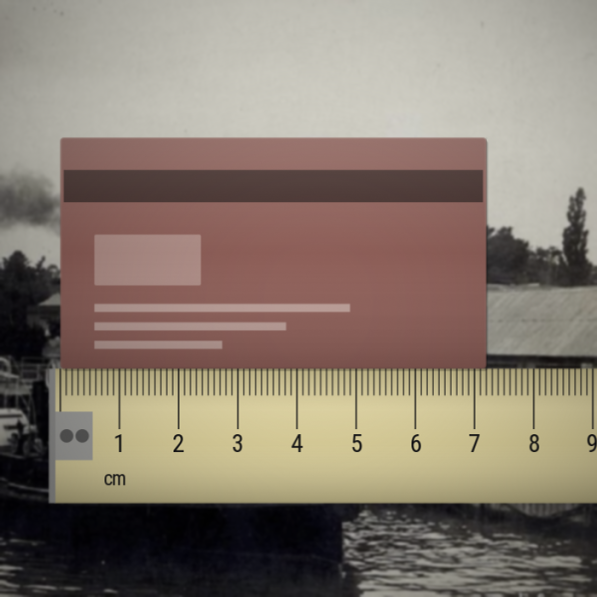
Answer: 7.2 cm
